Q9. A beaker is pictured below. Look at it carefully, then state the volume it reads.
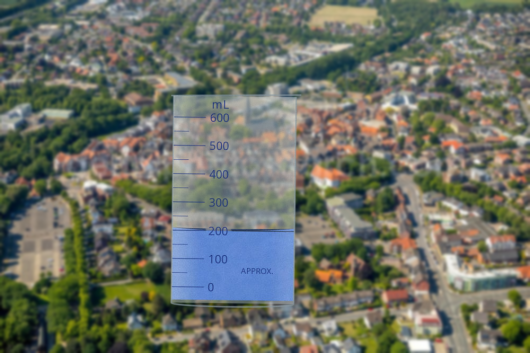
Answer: 200 mL
